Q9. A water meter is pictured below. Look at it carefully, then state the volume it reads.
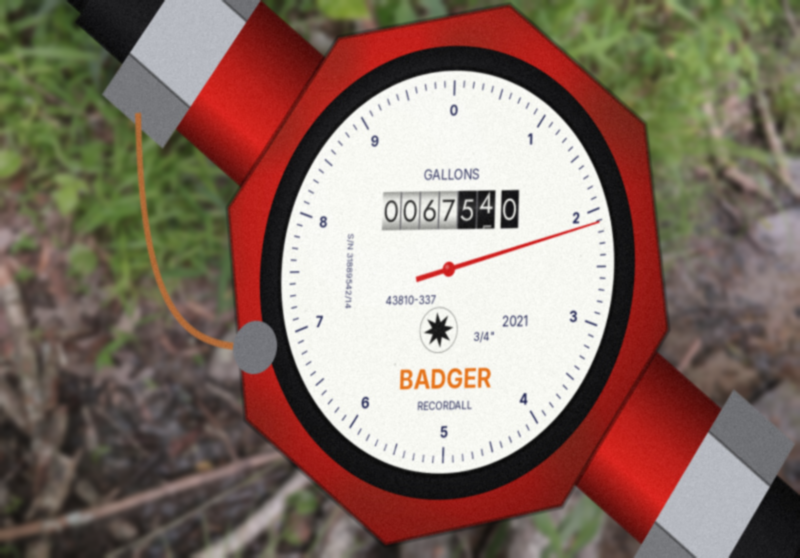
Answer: 67542.1 gal
